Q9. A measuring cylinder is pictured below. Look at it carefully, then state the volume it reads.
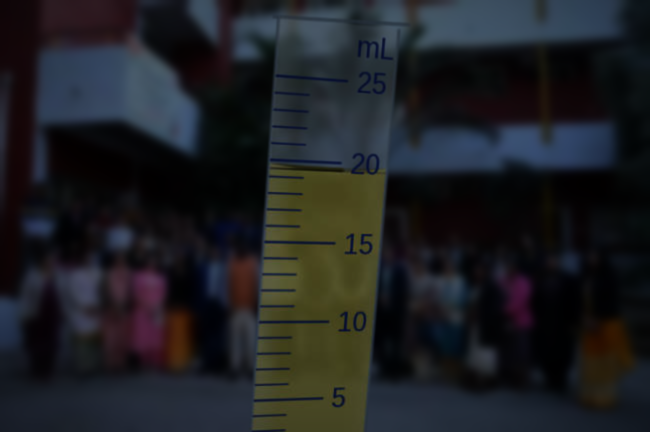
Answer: 19.5 mL
